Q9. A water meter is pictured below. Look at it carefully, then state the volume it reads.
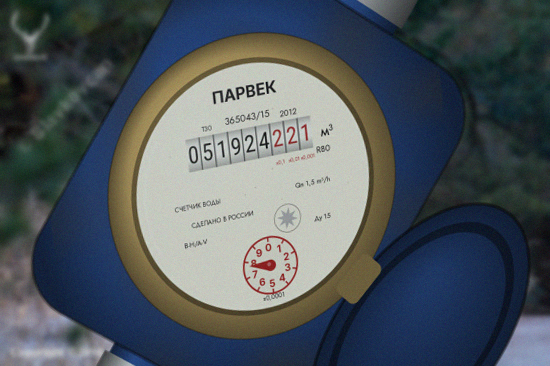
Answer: 51924.2217 m³
